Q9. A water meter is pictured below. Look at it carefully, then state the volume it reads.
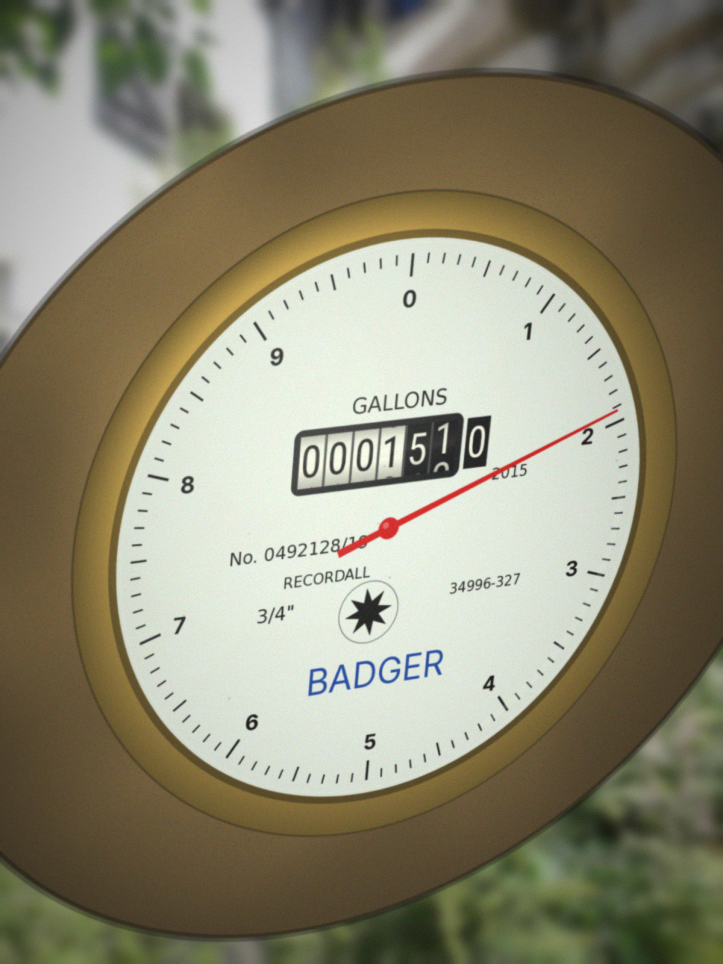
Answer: 1511.9 gal
